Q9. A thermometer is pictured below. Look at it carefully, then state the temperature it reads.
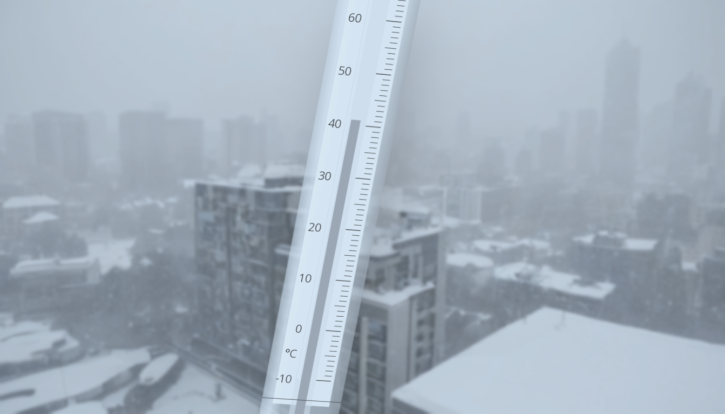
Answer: 41 °C
